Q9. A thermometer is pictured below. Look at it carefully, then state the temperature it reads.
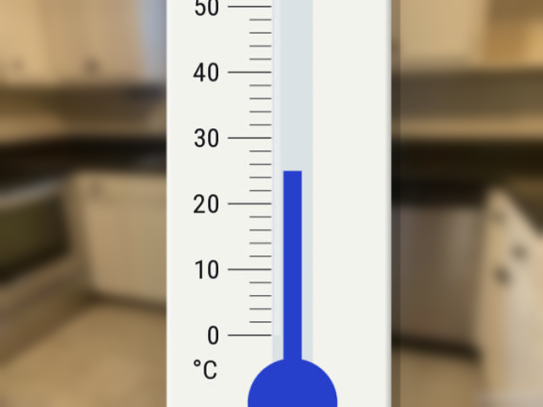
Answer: 25 °C
